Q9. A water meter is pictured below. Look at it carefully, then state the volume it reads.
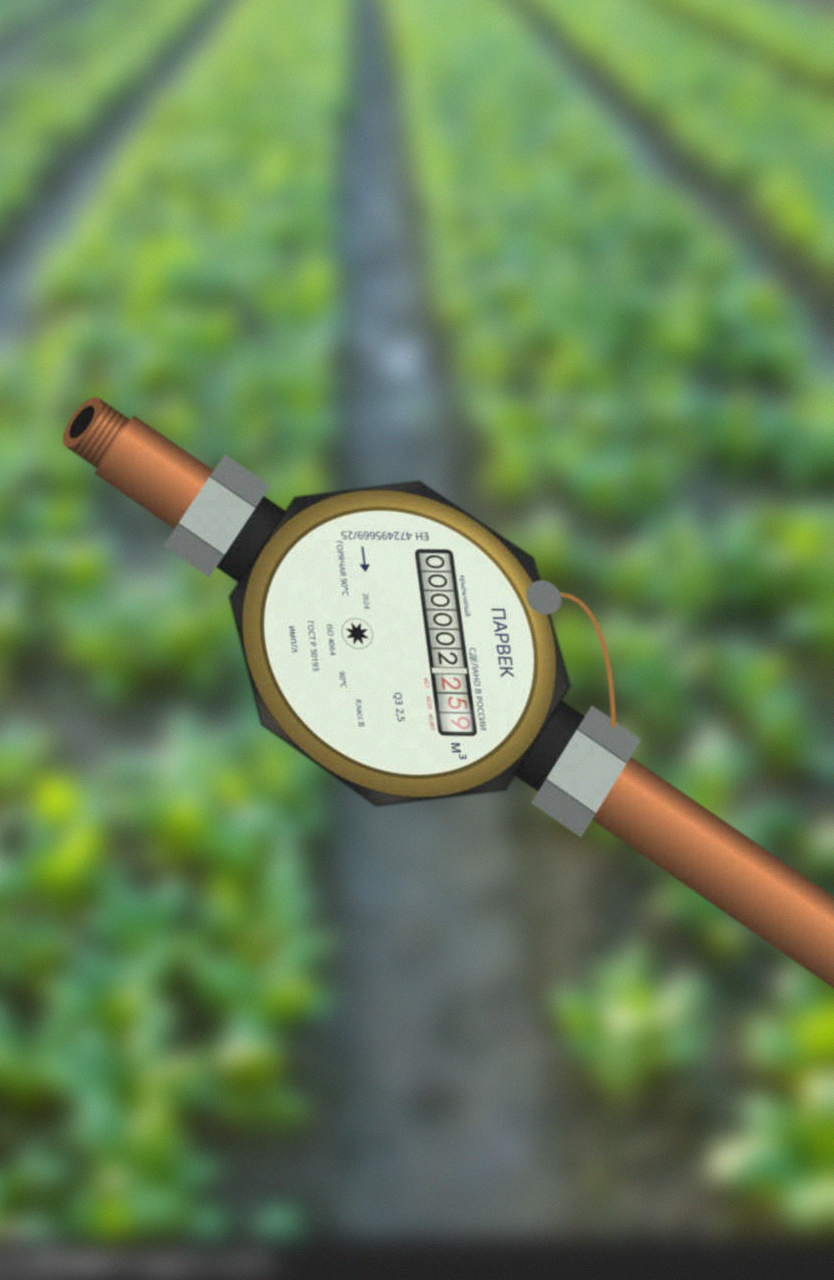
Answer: 2.259 m³
